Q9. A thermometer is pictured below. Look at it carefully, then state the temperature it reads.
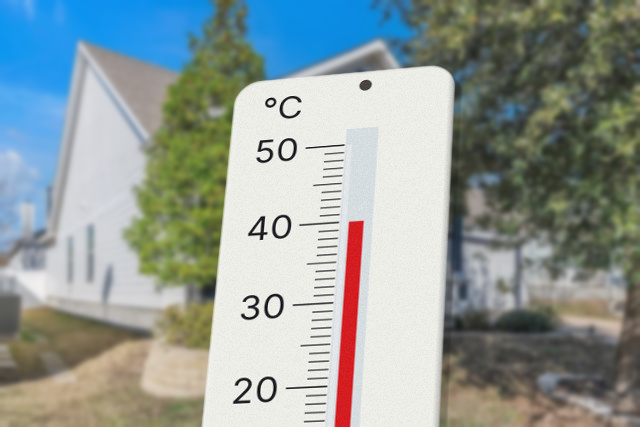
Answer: 40 °C
